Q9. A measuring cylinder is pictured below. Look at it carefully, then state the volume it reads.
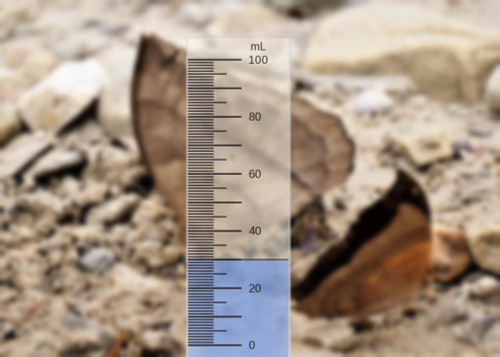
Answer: 30 mL
